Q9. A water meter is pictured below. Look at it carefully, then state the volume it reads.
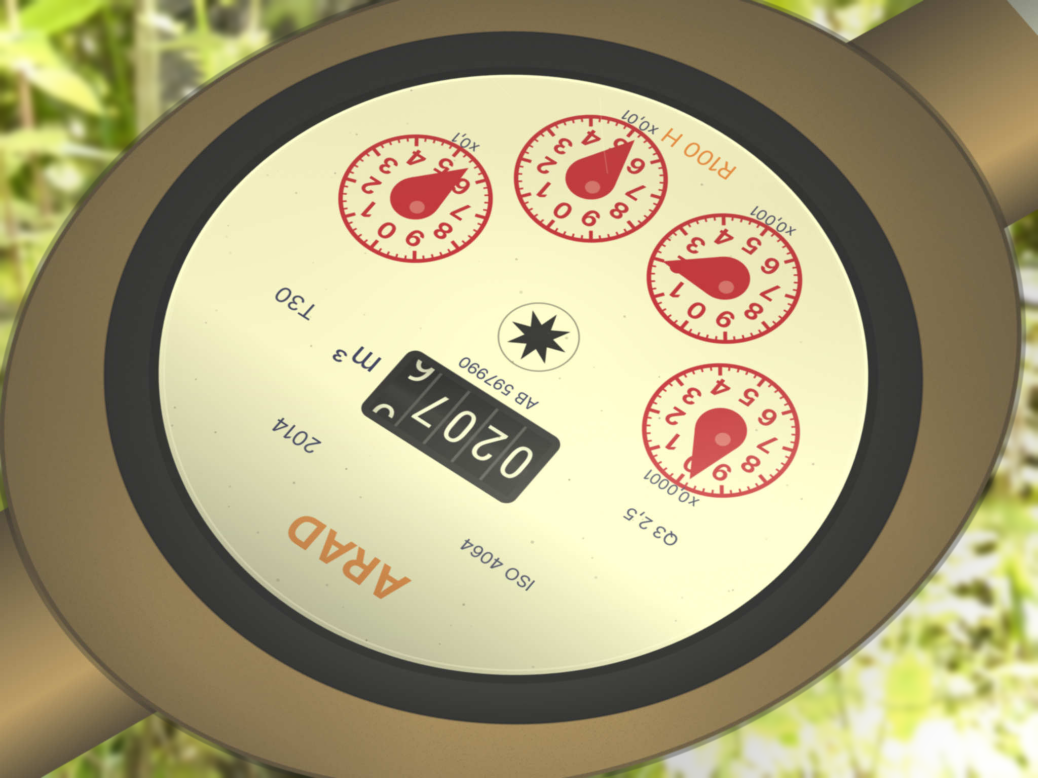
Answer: 2075.5519 m³
